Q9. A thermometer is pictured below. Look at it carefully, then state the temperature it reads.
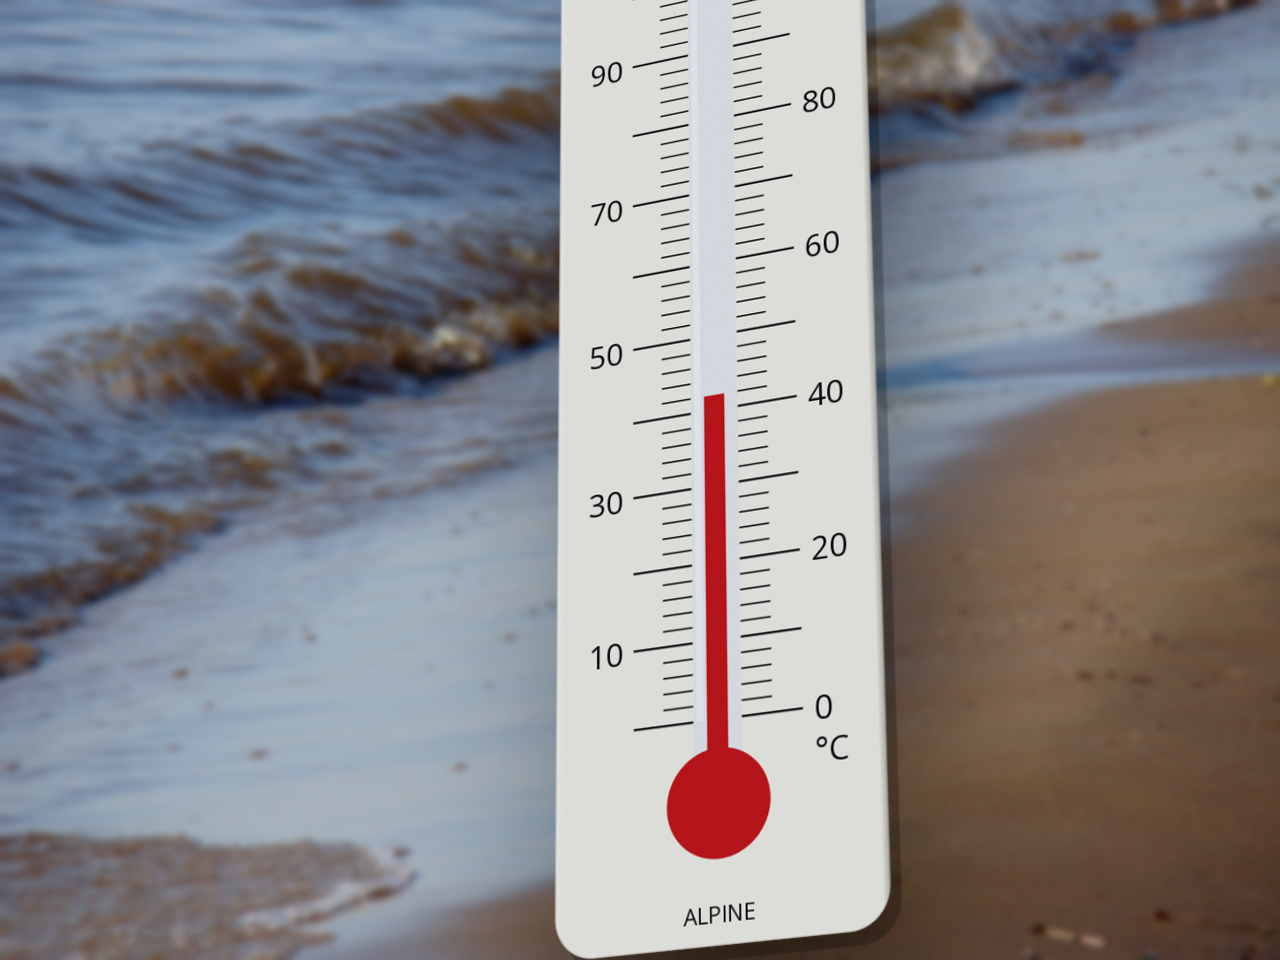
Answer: 42 °C
